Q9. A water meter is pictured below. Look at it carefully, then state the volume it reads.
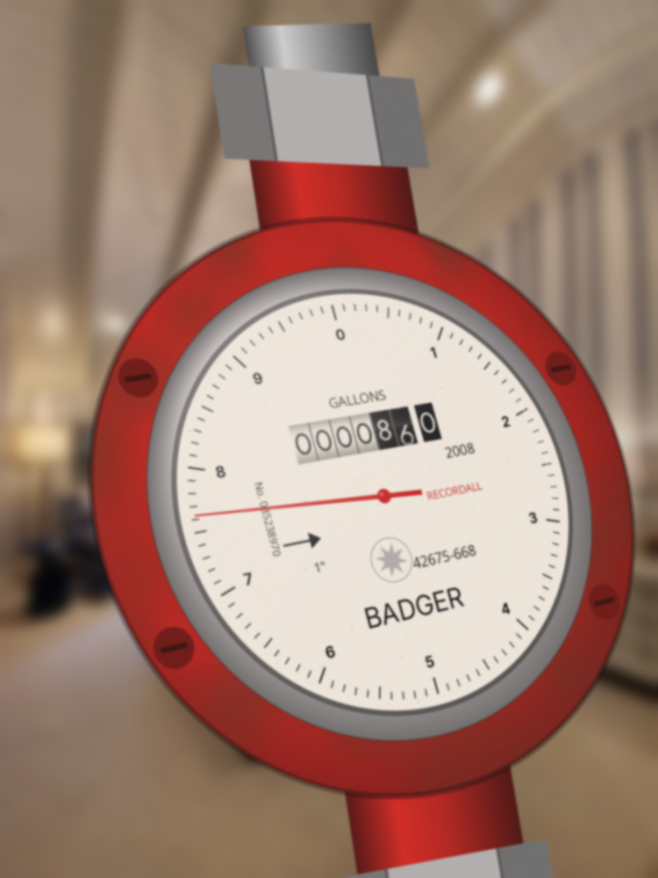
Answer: 857.6 gal
